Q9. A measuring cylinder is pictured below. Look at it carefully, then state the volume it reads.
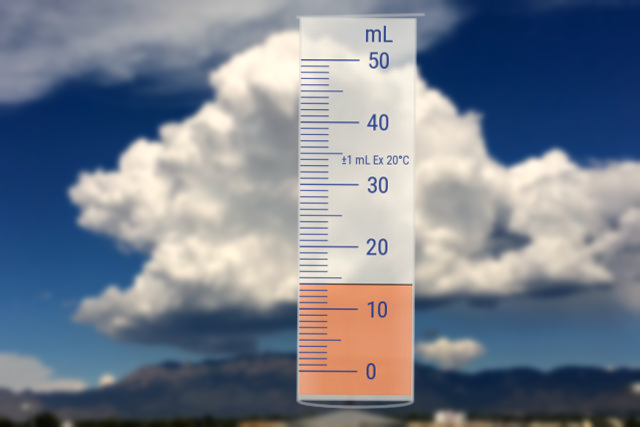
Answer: 14 mL
